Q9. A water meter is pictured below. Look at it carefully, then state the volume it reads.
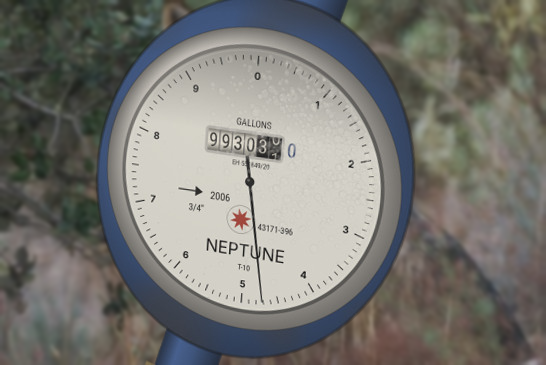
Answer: 9930304.7 gal
